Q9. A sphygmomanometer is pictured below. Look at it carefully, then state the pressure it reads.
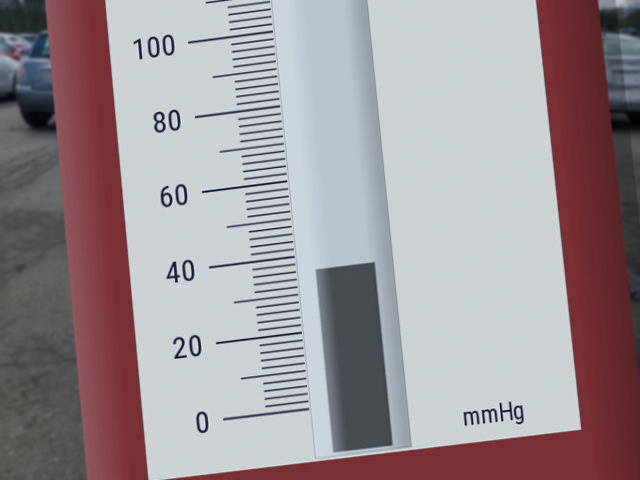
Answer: 36 mmHg
